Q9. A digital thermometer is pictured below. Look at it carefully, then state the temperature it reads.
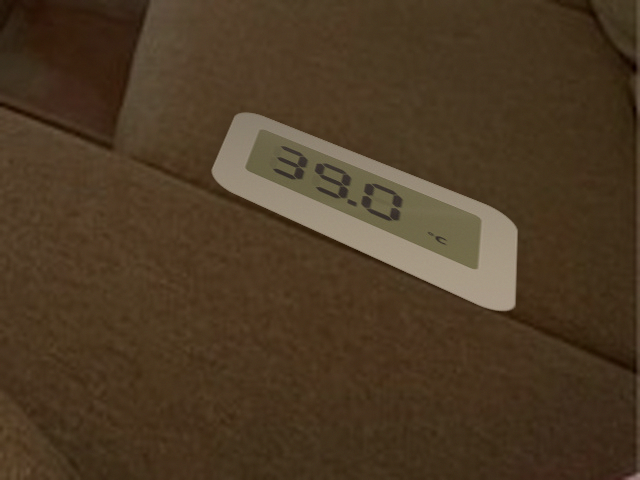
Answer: 39.0 °C
